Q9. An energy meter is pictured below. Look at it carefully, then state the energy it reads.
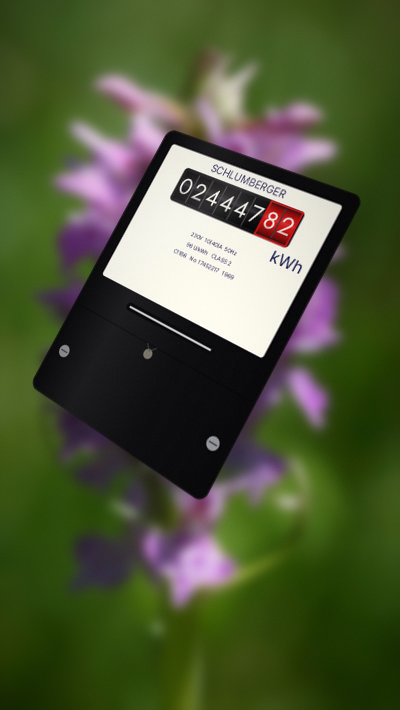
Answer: 24447.82 kWh
